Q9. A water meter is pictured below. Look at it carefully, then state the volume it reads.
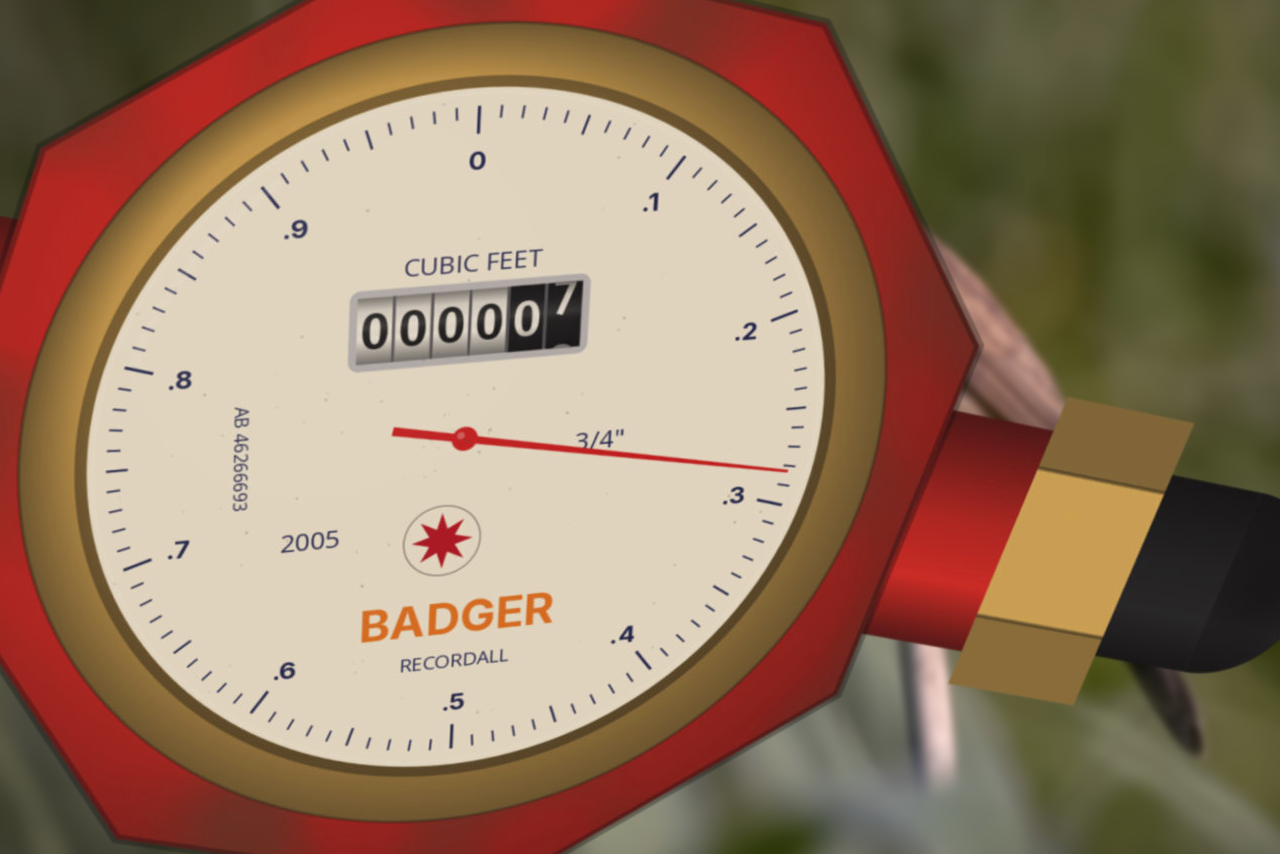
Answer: 7.28 ft³
